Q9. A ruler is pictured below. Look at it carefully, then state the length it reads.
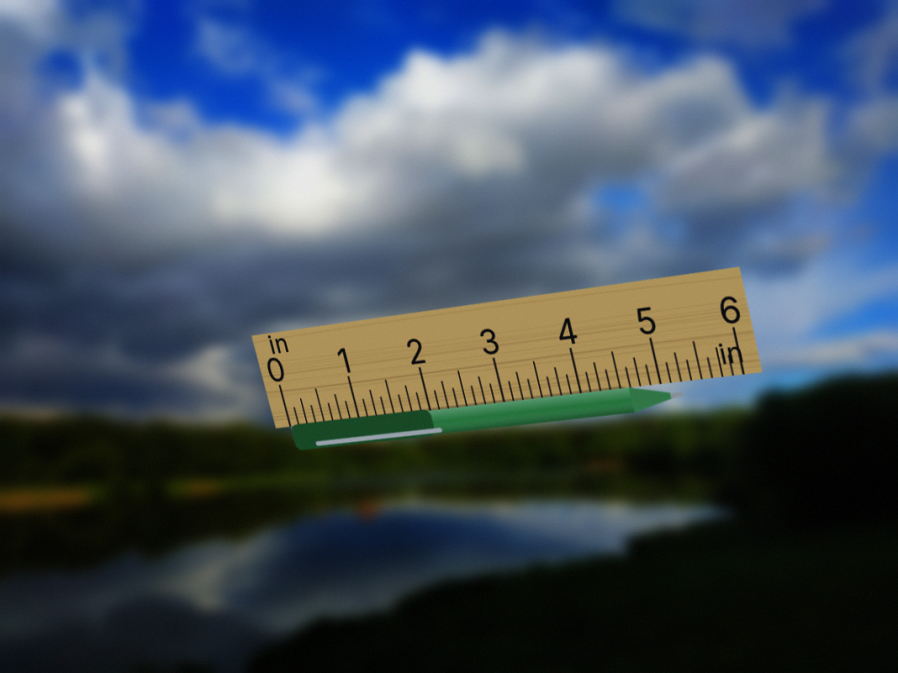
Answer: 5.25 in
